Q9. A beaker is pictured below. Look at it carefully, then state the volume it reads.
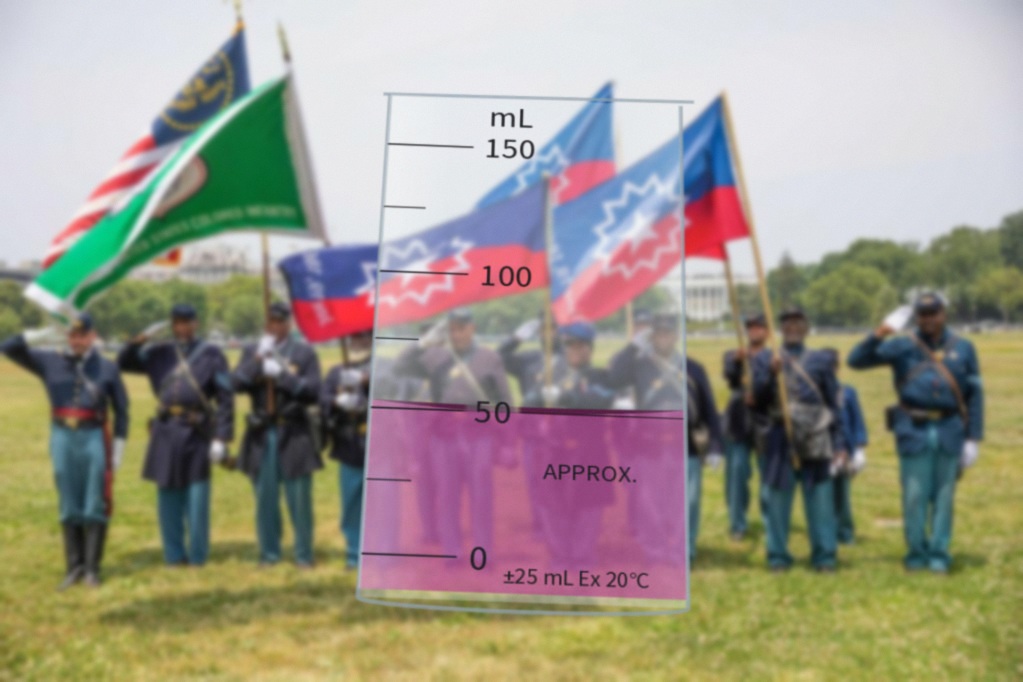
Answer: 50 mL
